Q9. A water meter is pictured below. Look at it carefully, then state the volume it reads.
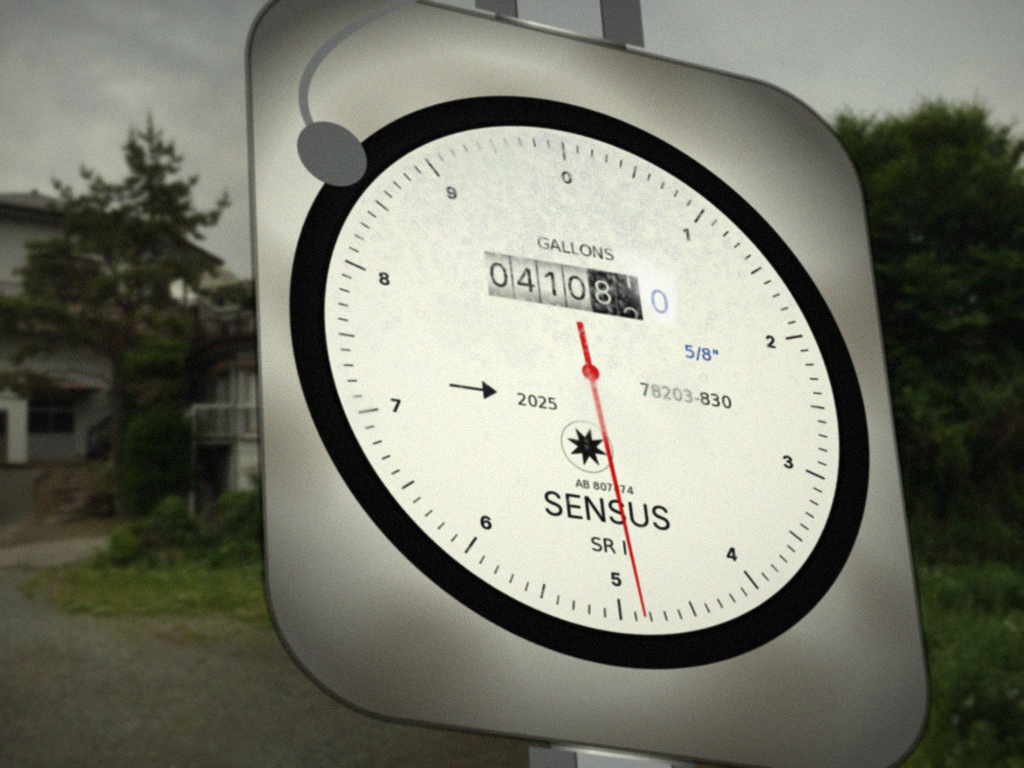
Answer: 410814.8 gal
